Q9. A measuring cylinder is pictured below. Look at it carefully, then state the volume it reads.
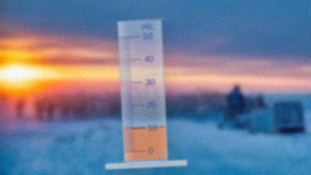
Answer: 10 mL
